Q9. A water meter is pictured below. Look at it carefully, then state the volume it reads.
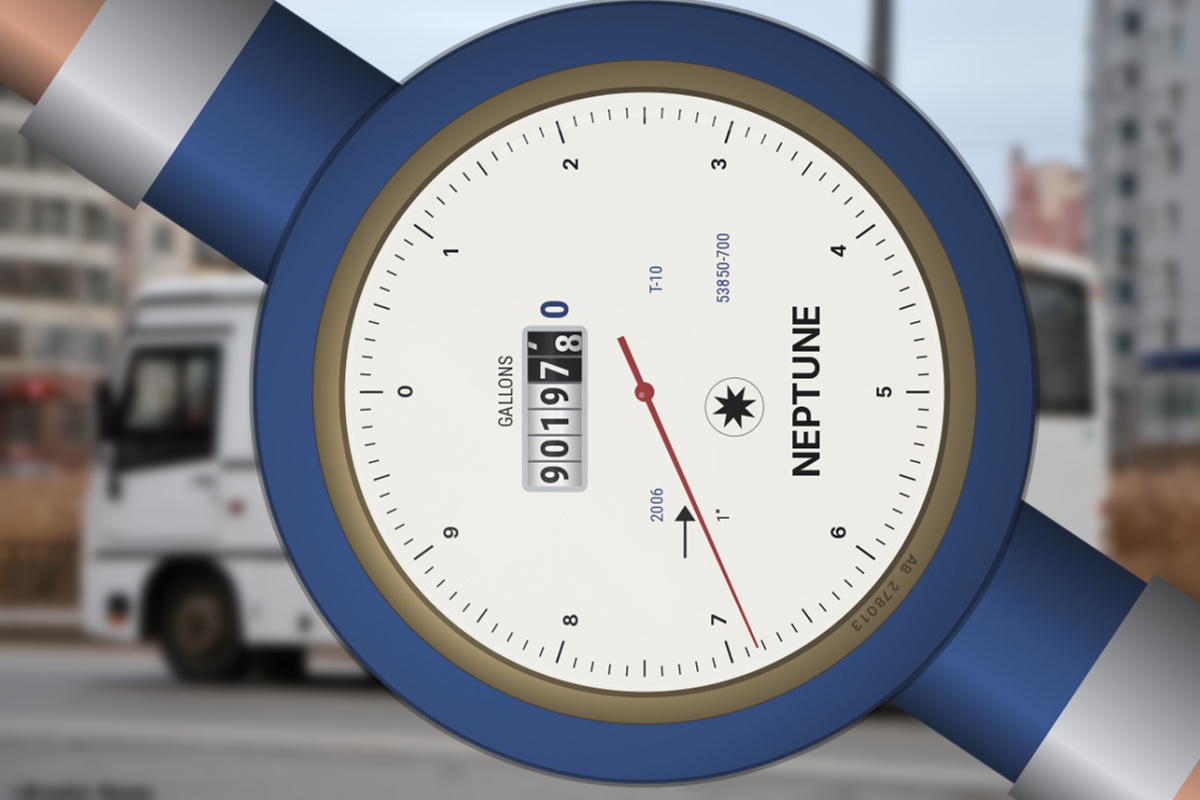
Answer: 9019776.8 gal
